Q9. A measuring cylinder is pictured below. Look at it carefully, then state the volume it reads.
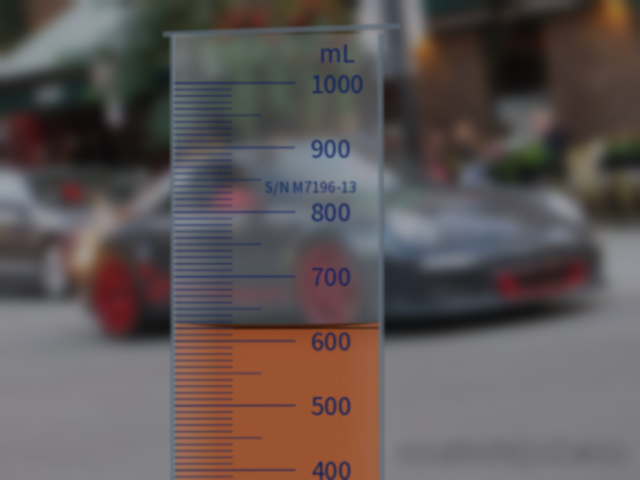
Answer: 620 mL
